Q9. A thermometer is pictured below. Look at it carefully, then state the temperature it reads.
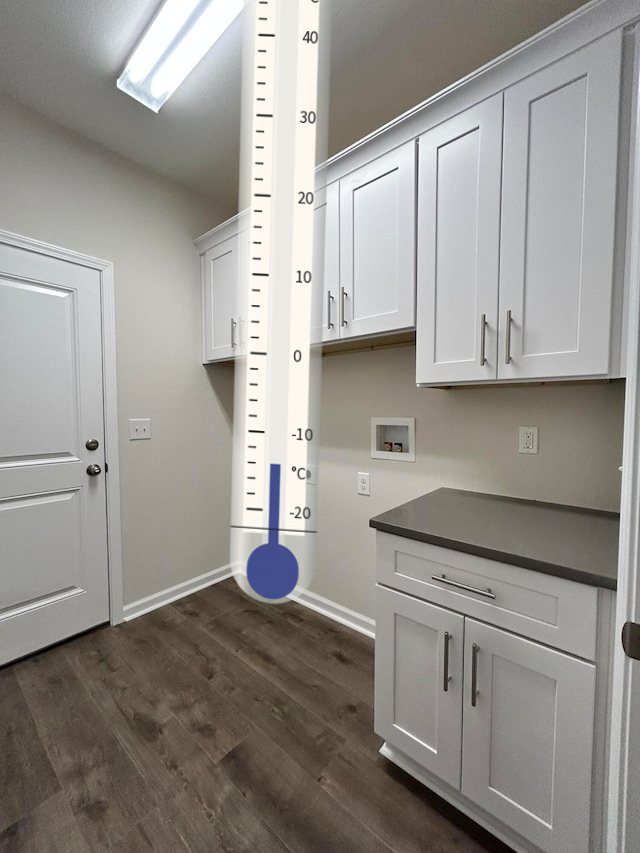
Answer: -14 °C
